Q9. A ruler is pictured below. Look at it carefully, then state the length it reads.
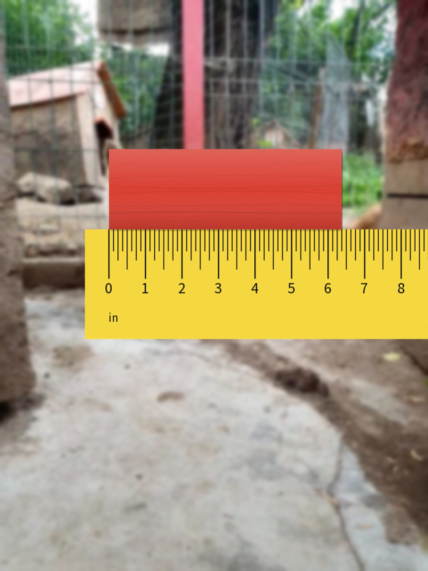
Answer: 6.375 in
